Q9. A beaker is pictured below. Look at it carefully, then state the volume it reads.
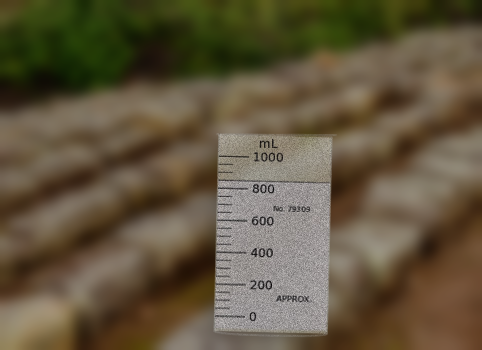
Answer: 850 mL
